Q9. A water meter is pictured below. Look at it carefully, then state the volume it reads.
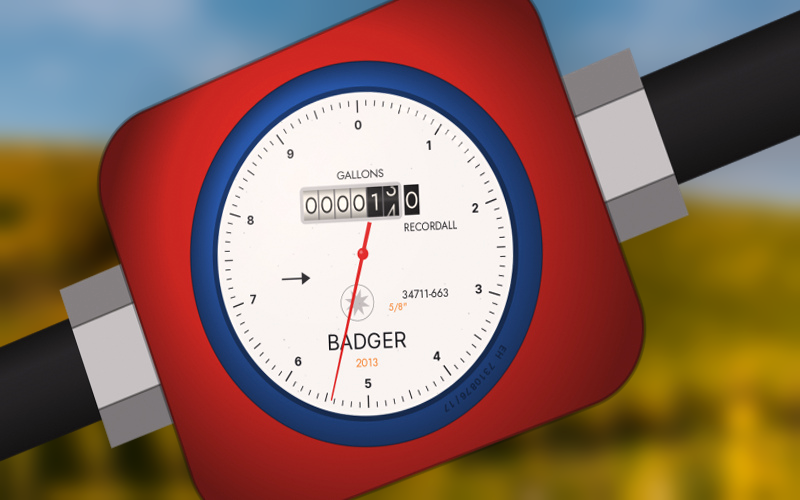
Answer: 135.4 gal
